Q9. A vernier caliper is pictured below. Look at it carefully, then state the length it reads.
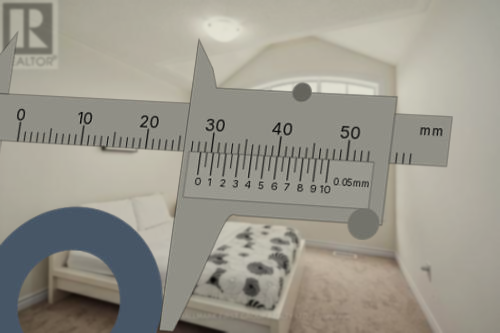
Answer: 28.4 mm
